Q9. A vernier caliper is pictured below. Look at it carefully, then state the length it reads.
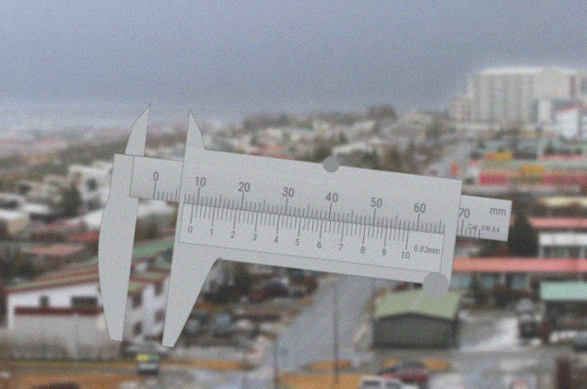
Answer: 9.0 mm
